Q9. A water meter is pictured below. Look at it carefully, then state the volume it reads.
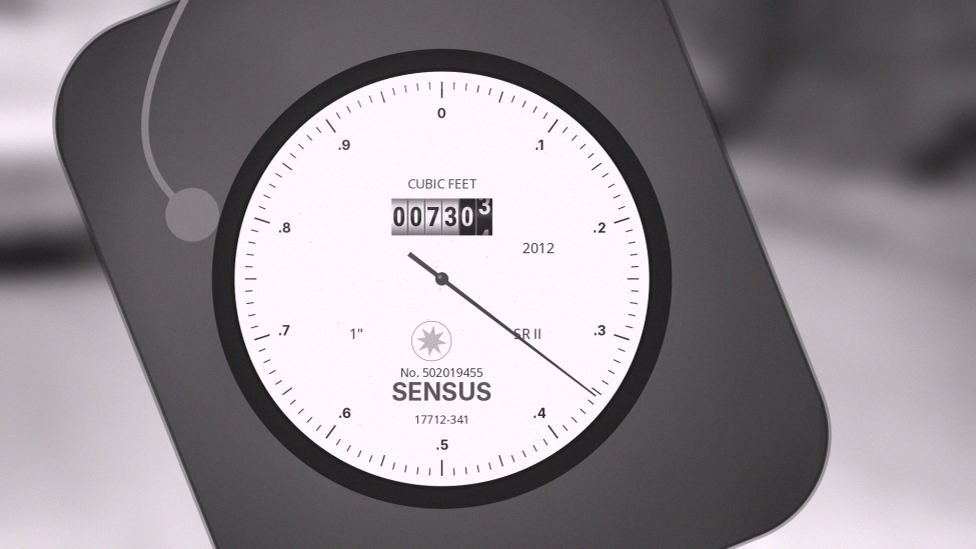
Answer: 7303.35 ft³
